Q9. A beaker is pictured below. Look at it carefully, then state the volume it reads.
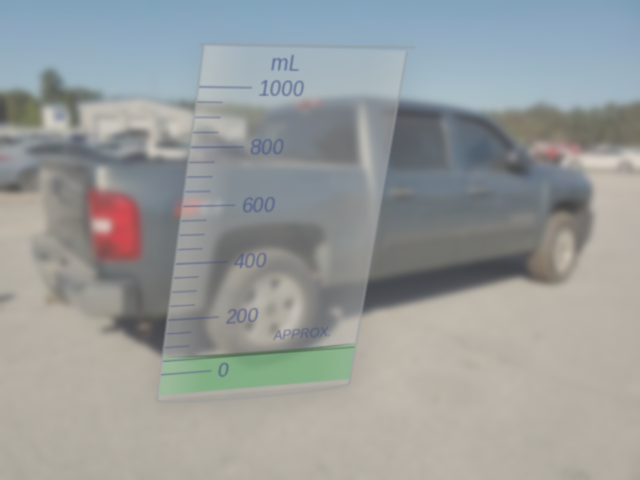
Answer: 50 mL
